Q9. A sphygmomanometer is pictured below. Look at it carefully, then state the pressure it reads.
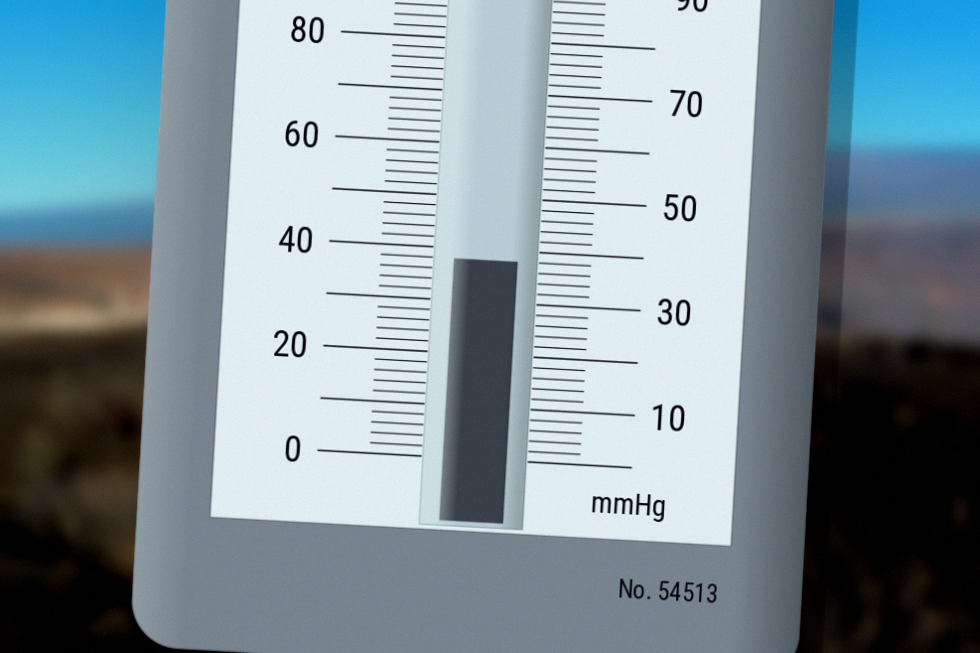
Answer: 38 mmHg
